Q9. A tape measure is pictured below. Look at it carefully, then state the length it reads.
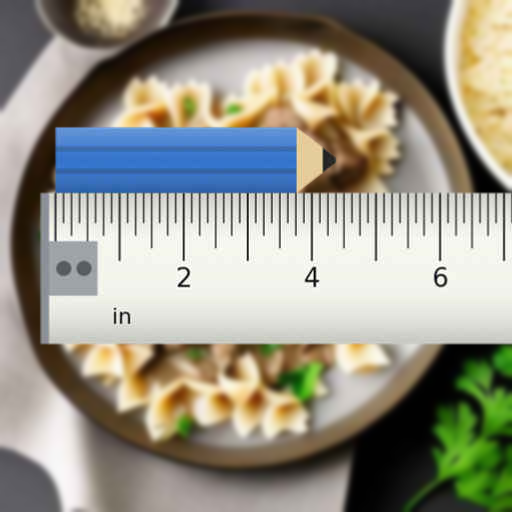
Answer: 4.375 in
